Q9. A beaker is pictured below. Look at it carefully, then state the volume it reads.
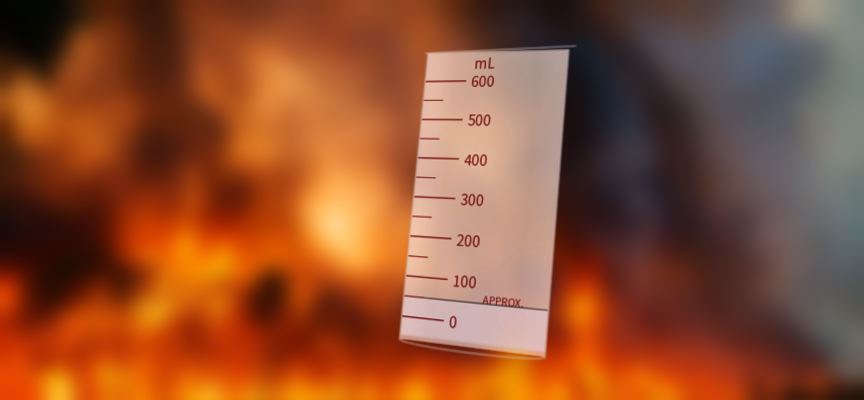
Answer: 50 mL
